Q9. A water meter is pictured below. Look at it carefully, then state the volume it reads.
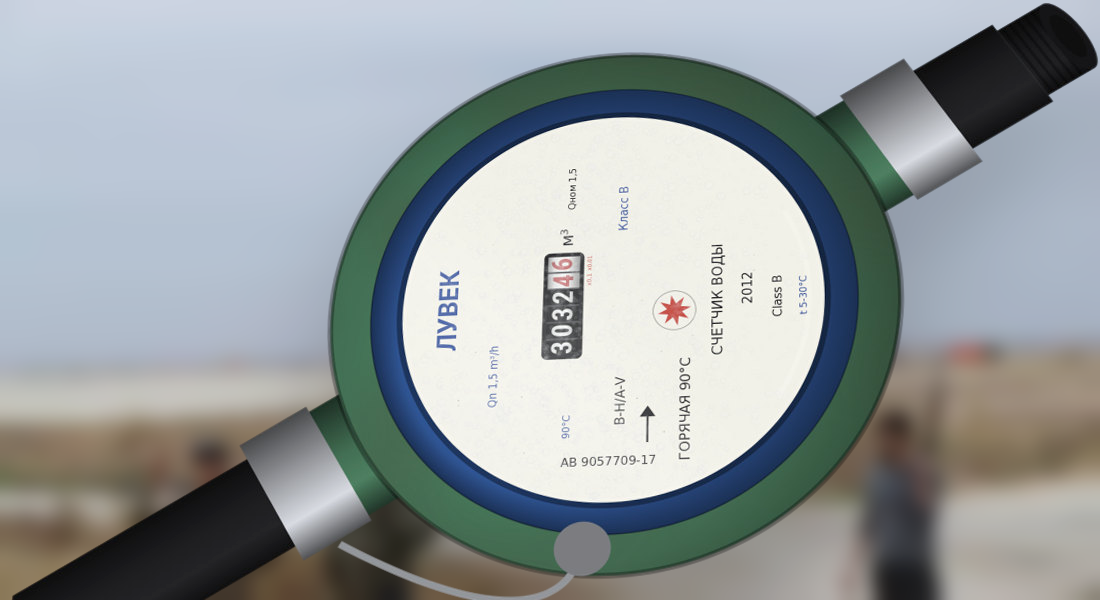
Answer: 3032.46 m³
